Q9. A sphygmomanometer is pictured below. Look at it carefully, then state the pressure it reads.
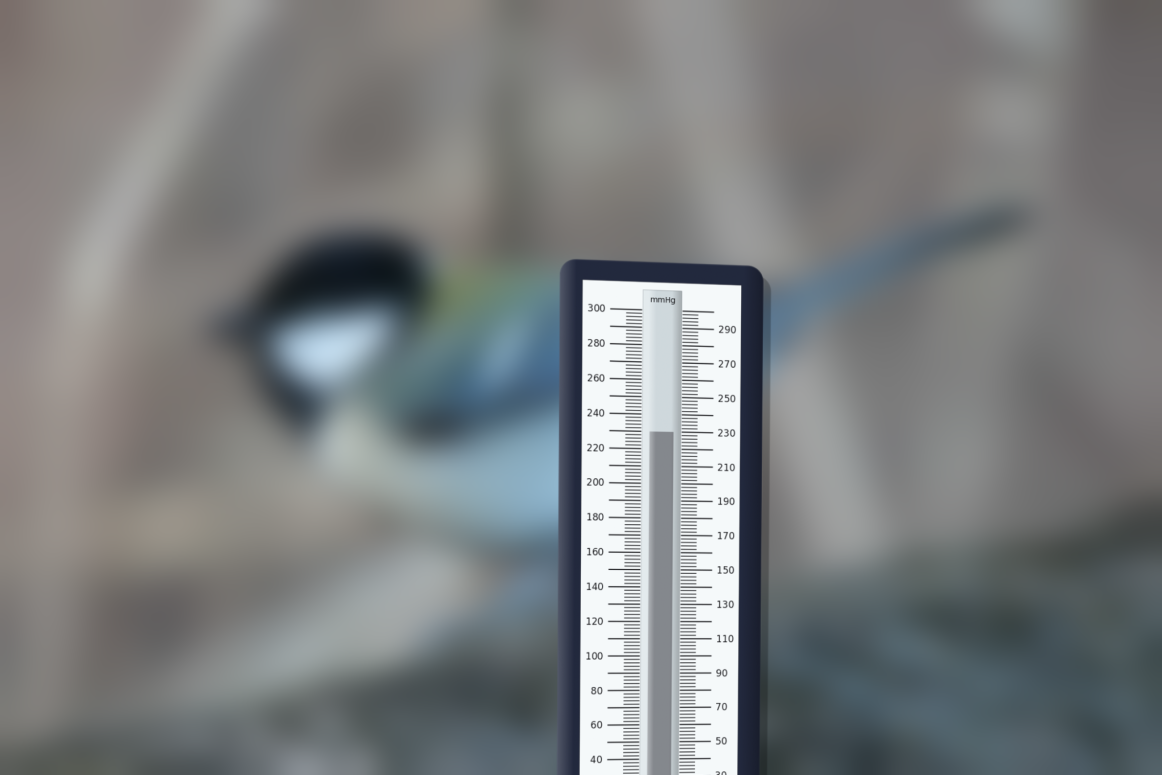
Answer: 230 mmHg
